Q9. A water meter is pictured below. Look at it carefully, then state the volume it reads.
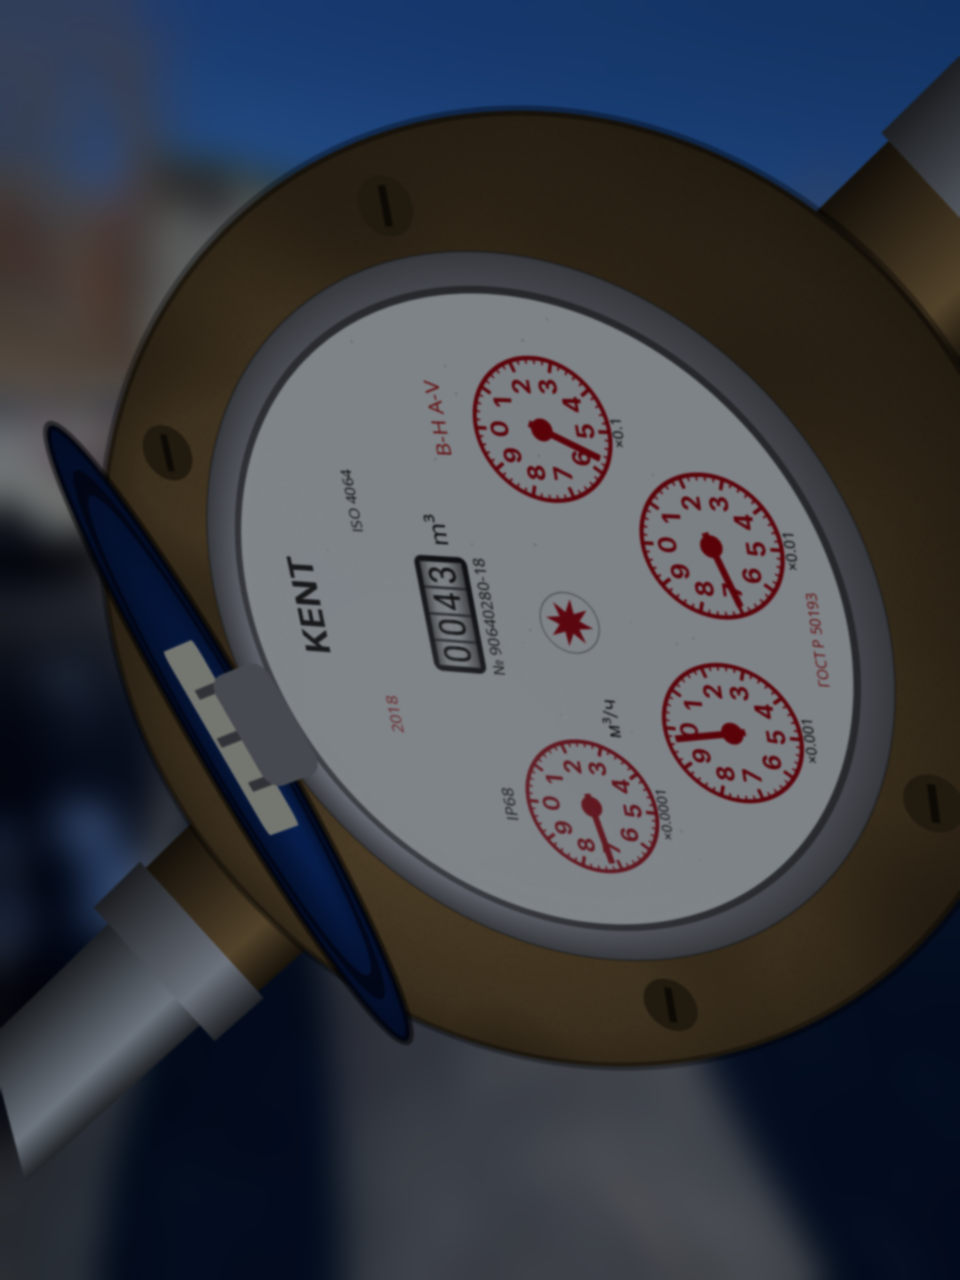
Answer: 43.5697 m³
